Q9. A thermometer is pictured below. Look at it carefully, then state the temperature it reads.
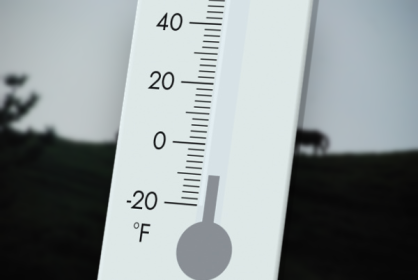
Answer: -10 °F
